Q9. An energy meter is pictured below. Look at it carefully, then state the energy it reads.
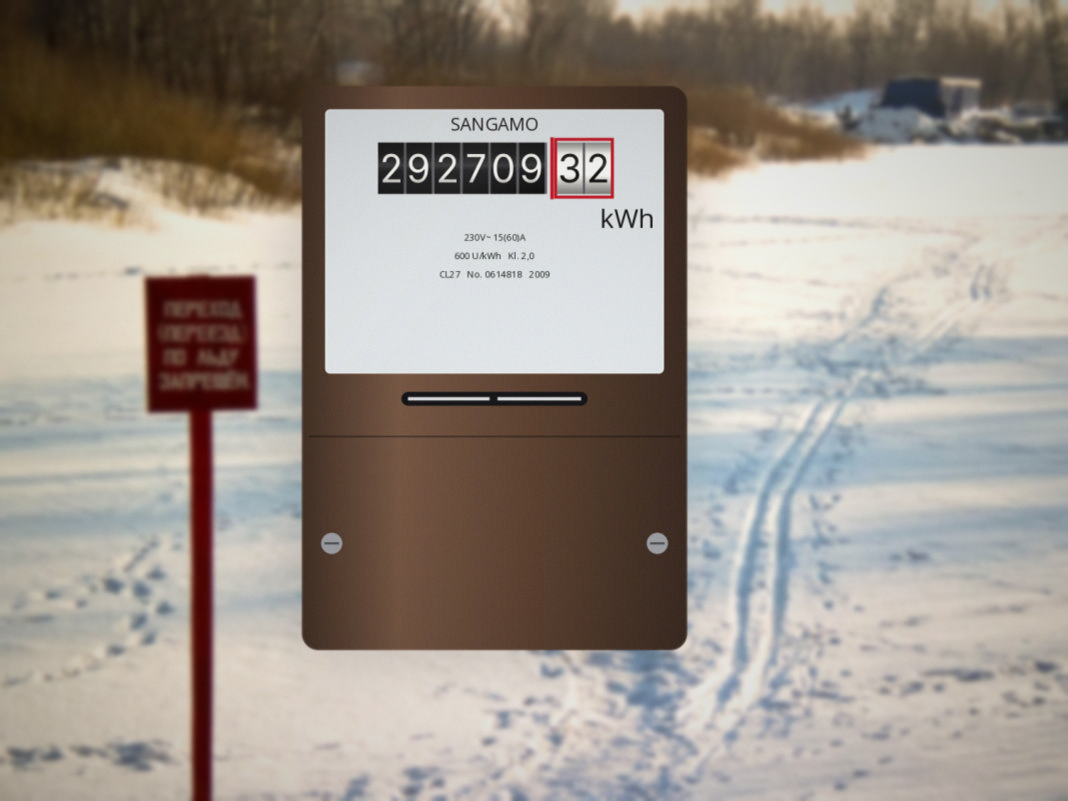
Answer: 292709.32 kWh
